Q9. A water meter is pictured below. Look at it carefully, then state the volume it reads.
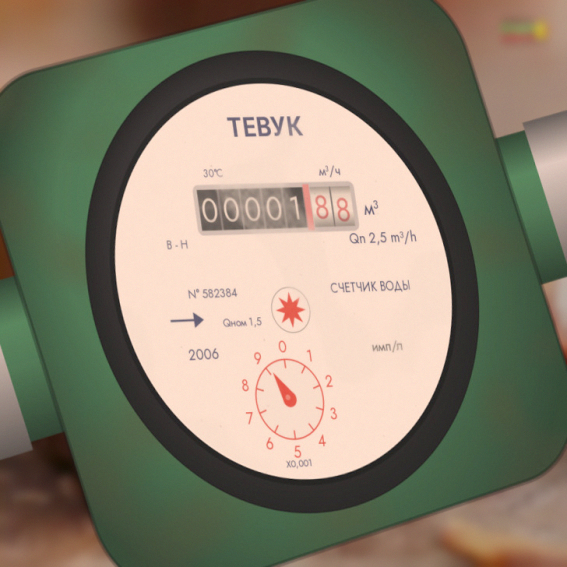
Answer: 1.879 m³
